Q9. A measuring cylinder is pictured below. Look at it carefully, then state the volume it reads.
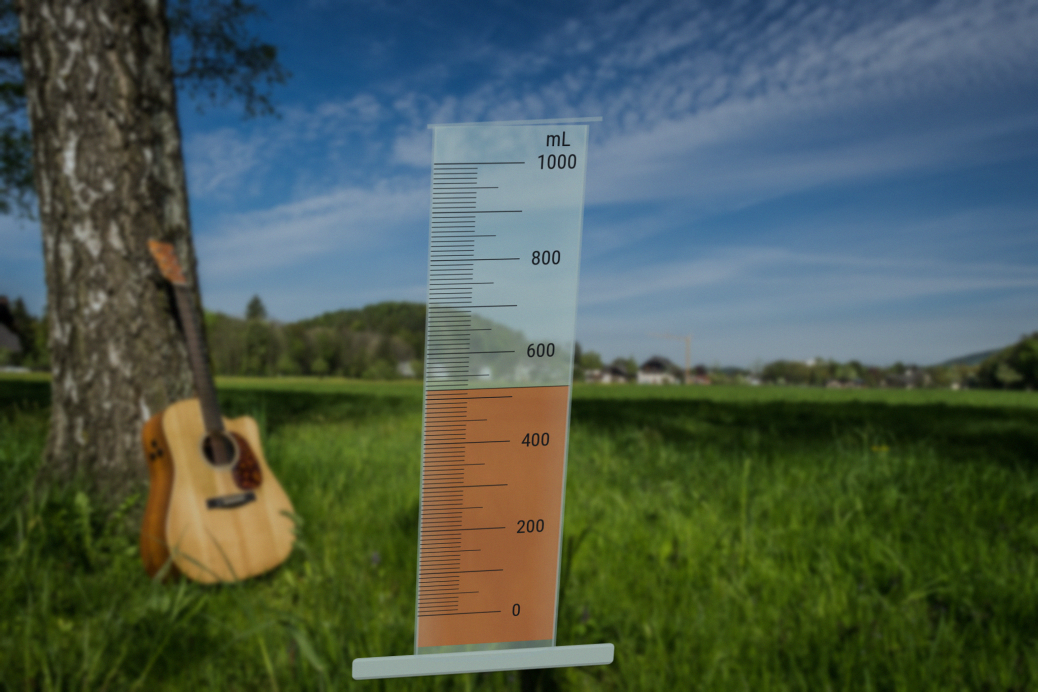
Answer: 520 mL
